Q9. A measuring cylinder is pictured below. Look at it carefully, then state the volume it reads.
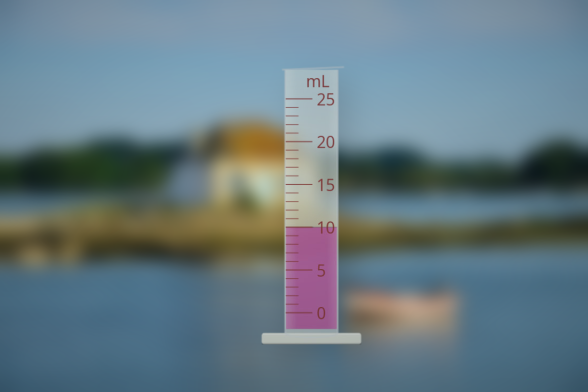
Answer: 10 mL
